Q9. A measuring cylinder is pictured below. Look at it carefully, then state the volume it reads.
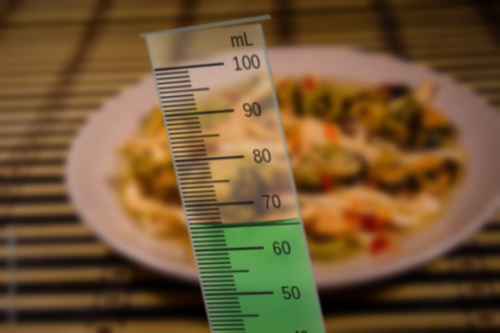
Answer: 65 mL
